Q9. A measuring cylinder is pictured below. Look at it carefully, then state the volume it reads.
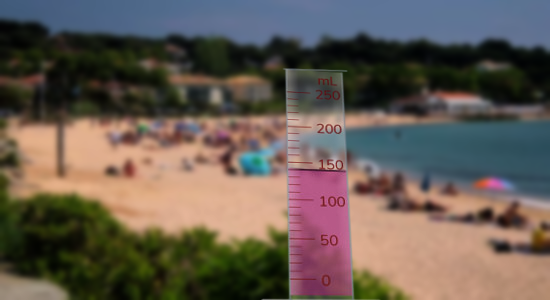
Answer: 140 mL
